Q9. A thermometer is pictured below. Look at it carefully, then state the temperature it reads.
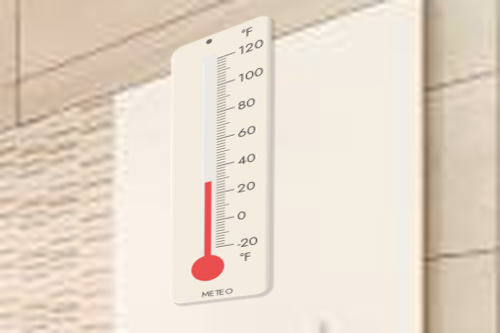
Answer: 30 °F
